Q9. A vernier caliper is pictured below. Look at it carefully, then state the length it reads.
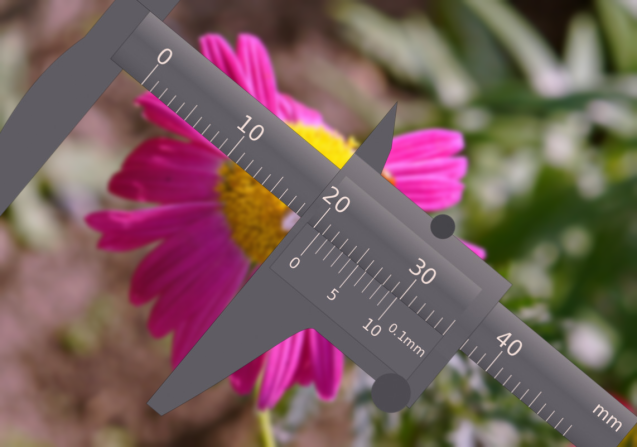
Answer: 20.7 mm
